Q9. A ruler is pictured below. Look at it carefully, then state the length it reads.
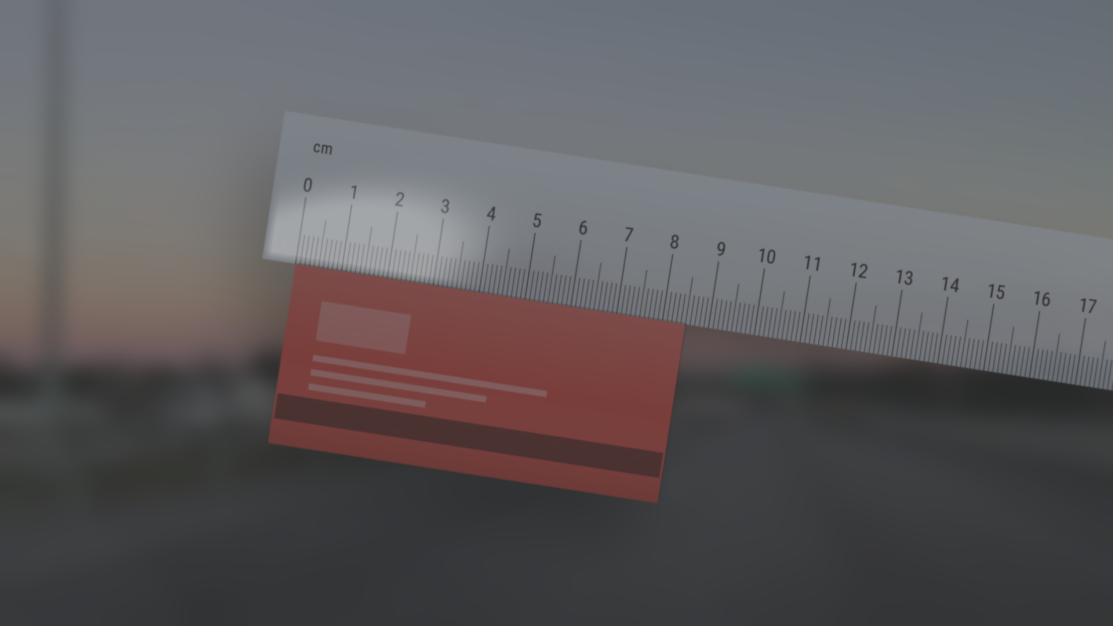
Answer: 8.5 cm
